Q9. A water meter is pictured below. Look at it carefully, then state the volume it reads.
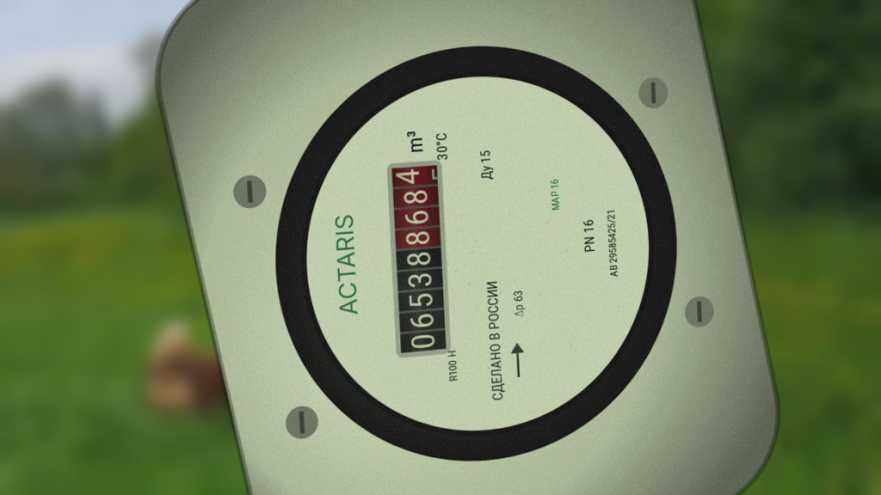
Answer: 6538.8684 m³
